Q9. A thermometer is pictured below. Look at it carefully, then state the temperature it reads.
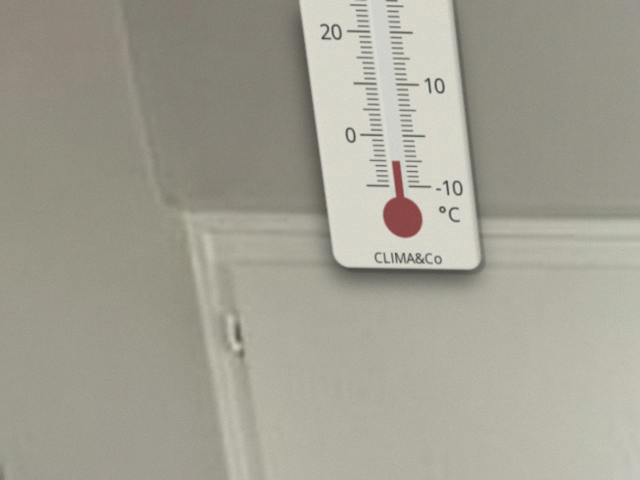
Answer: -5 °C
